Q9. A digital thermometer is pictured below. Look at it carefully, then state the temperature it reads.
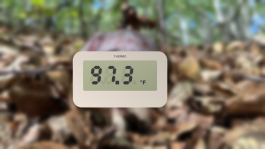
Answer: 97.3 °F
